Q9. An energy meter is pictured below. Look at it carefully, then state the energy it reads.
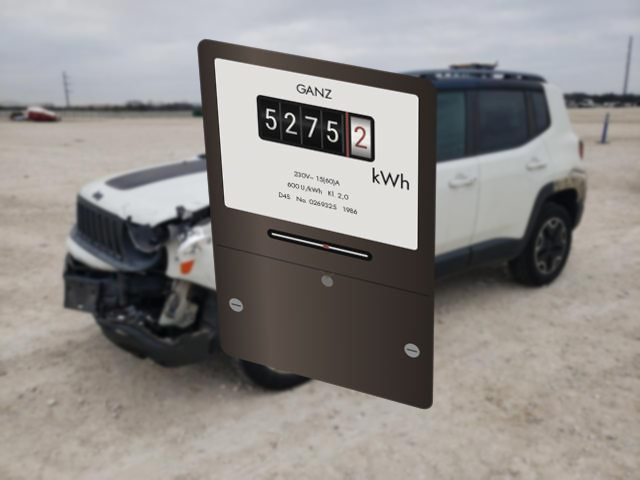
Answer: 5275.2 kWh
